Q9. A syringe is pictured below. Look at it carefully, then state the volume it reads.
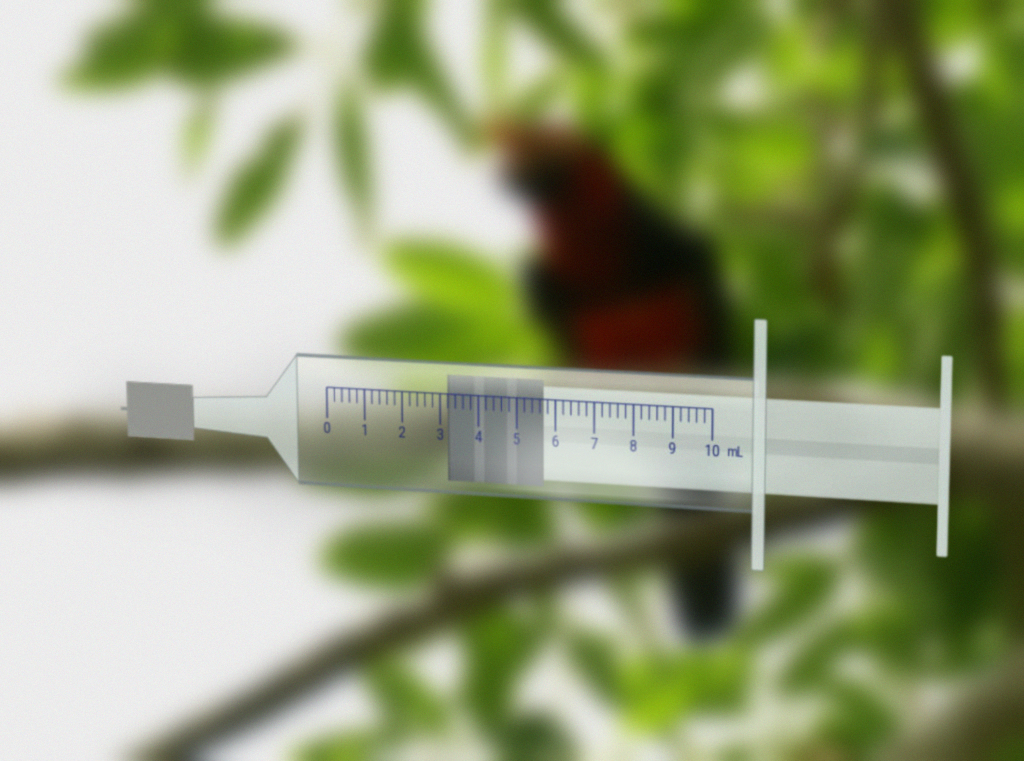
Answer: 3.2 mL
